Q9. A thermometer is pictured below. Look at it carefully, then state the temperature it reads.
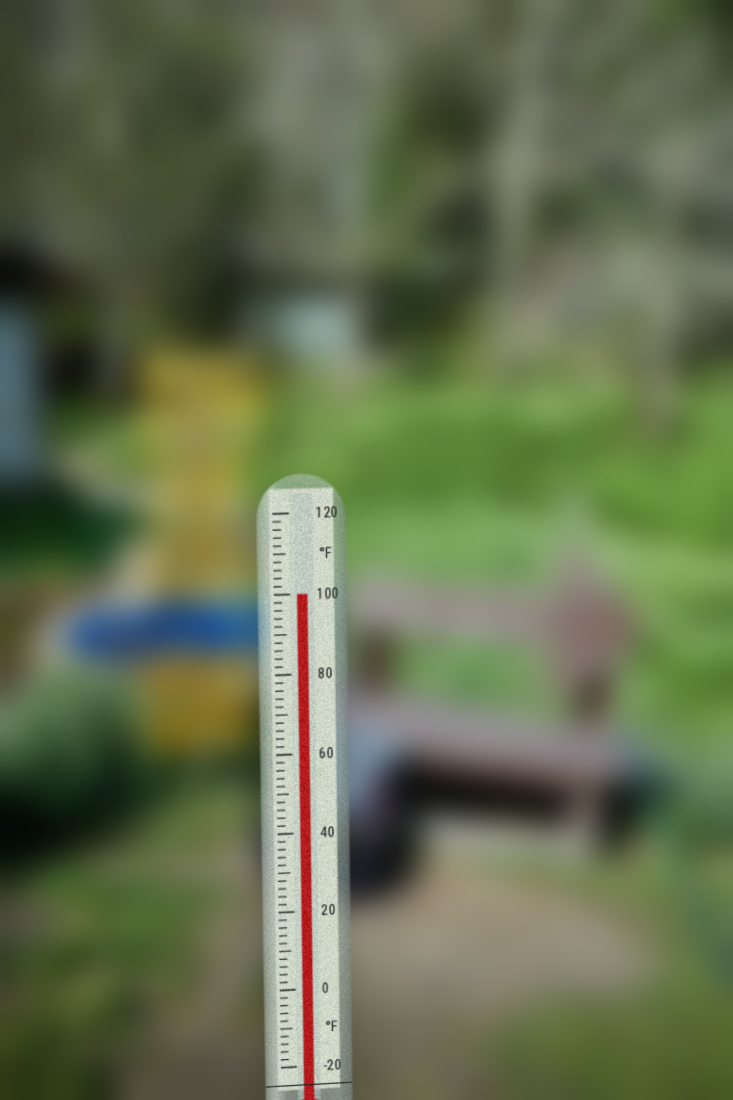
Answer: 100 °F
